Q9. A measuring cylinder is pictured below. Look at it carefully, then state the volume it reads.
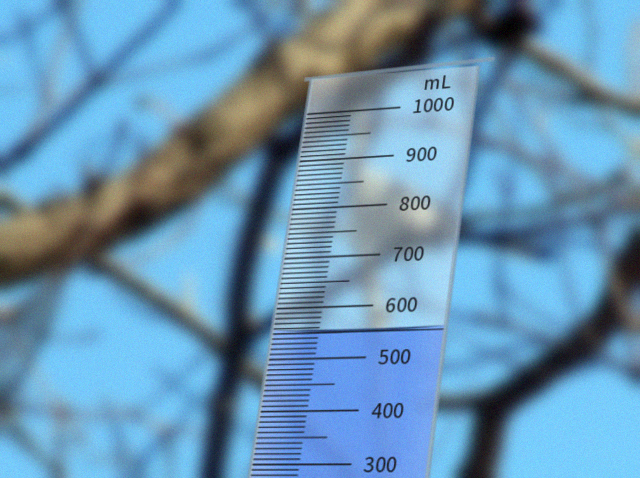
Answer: 550 mL
